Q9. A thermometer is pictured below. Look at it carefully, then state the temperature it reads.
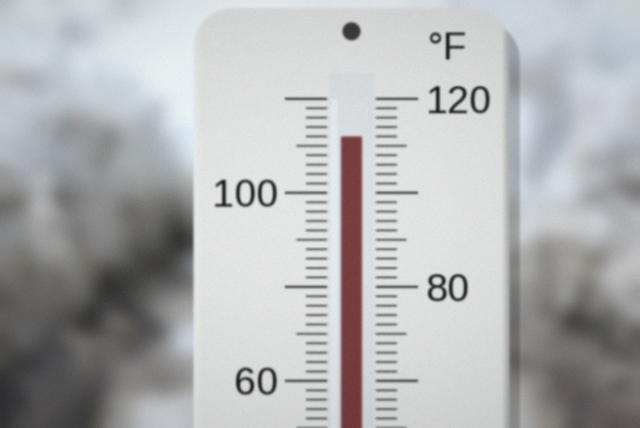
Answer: 112 °F
